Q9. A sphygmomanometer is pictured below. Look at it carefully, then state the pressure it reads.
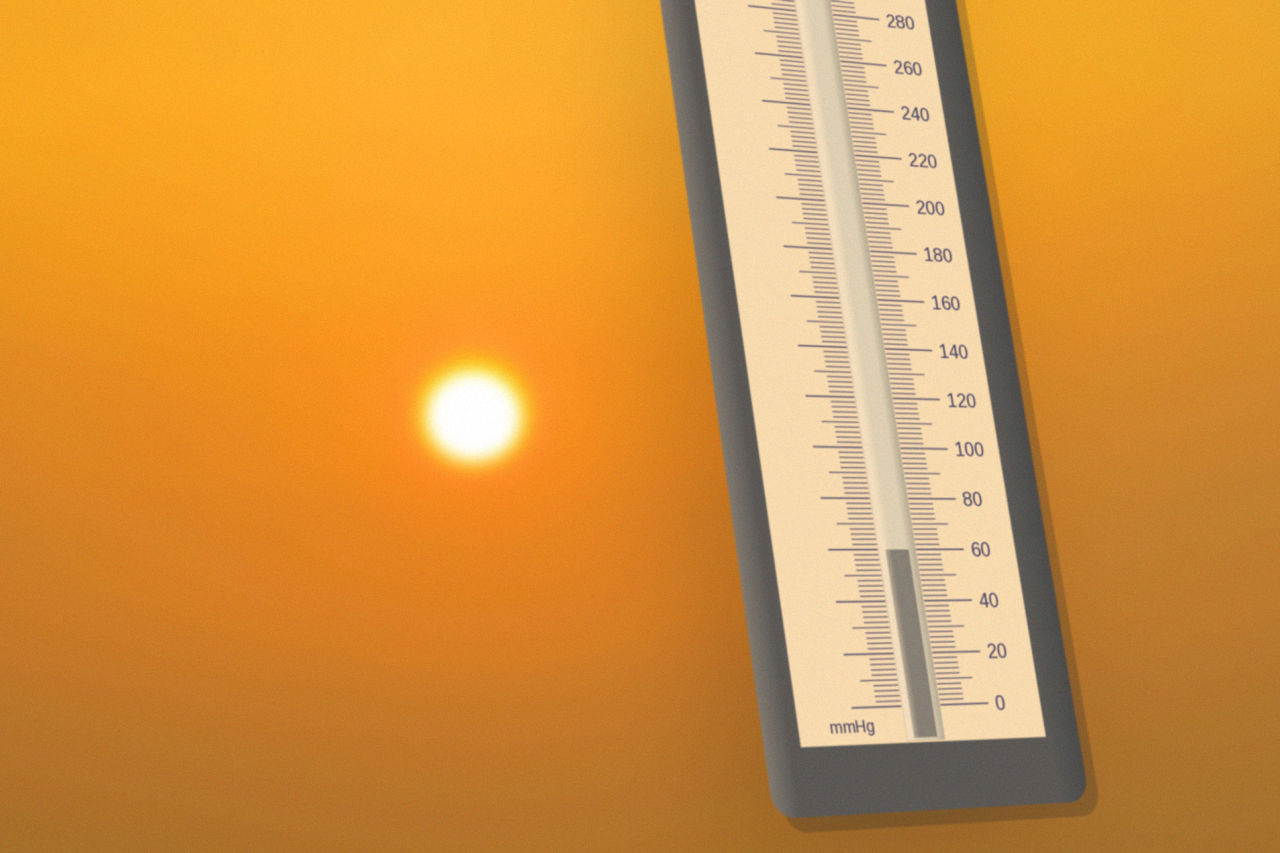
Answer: 60 mmHg
